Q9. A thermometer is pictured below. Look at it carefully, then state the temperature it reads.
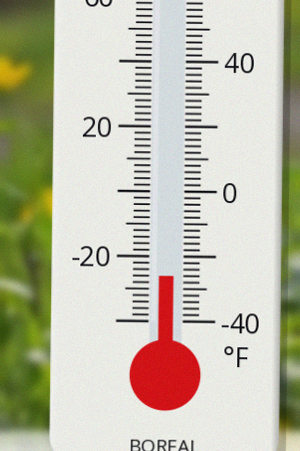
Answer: -26 °F
